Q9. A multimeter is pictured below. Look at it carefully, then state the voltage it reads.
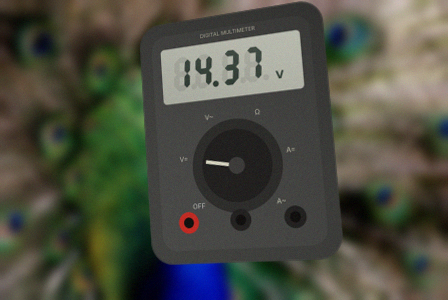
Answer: 14.37 V
